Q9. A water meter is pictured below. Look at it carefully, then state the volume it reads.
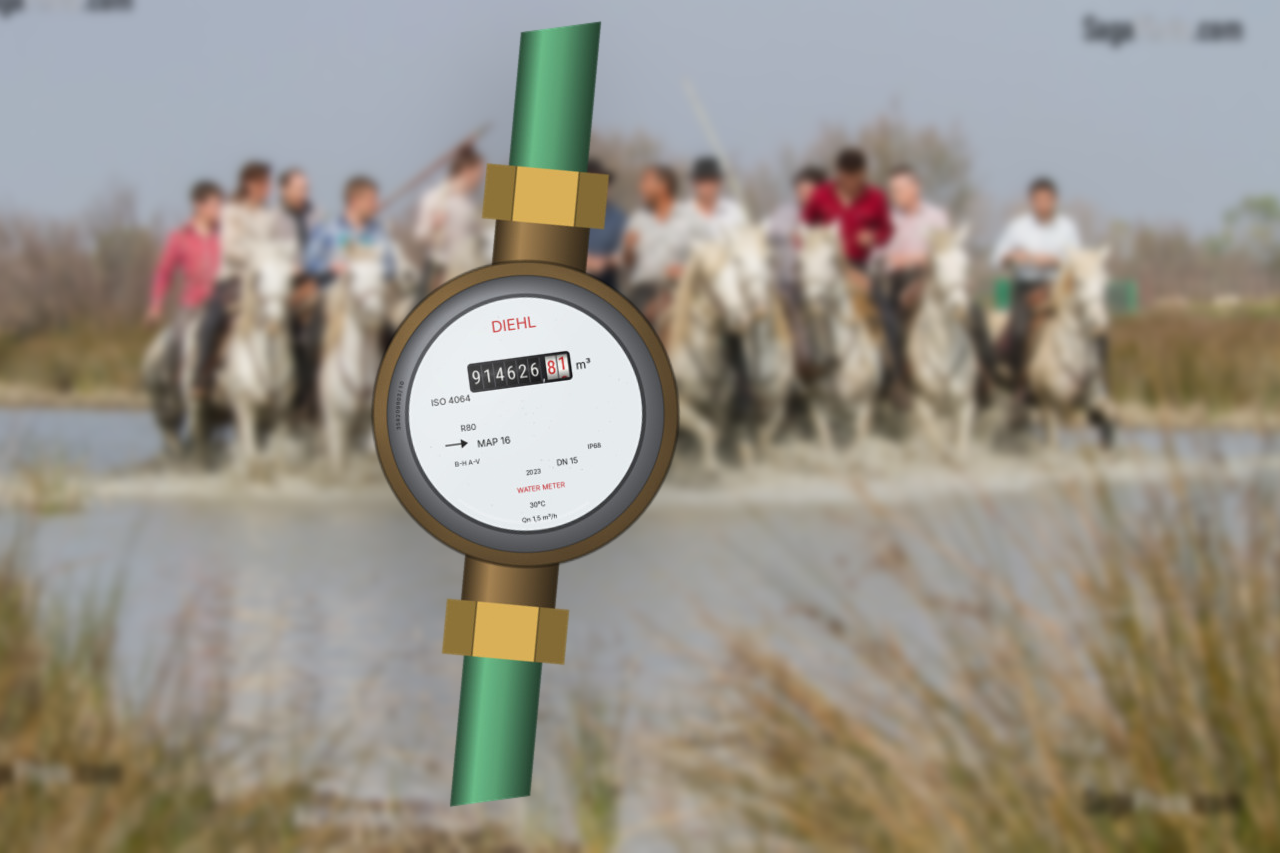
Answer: 914626.81 m³
